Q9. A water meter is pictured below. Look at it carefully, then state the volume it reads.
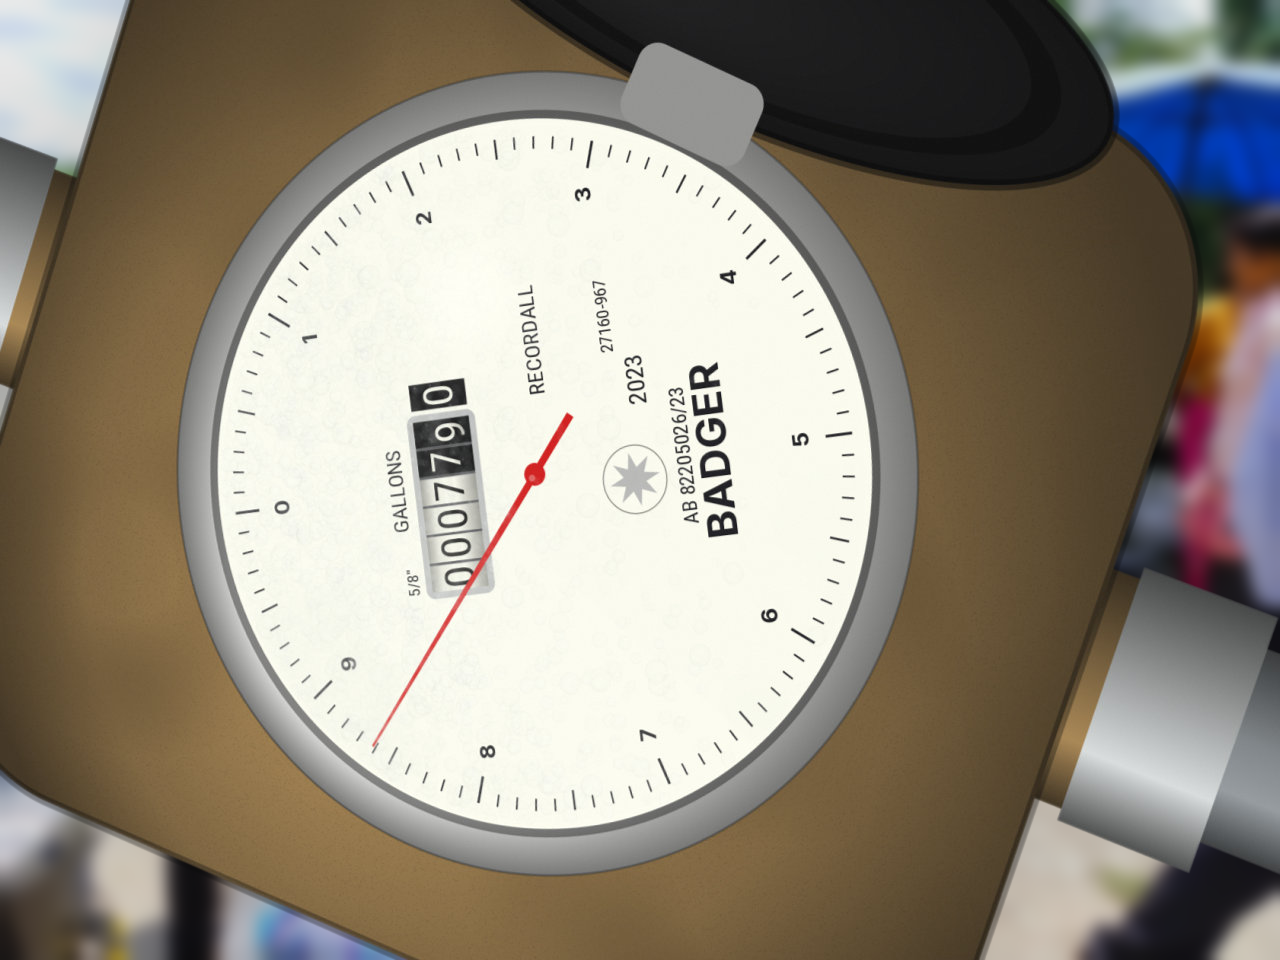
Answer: 7788.6 gal
